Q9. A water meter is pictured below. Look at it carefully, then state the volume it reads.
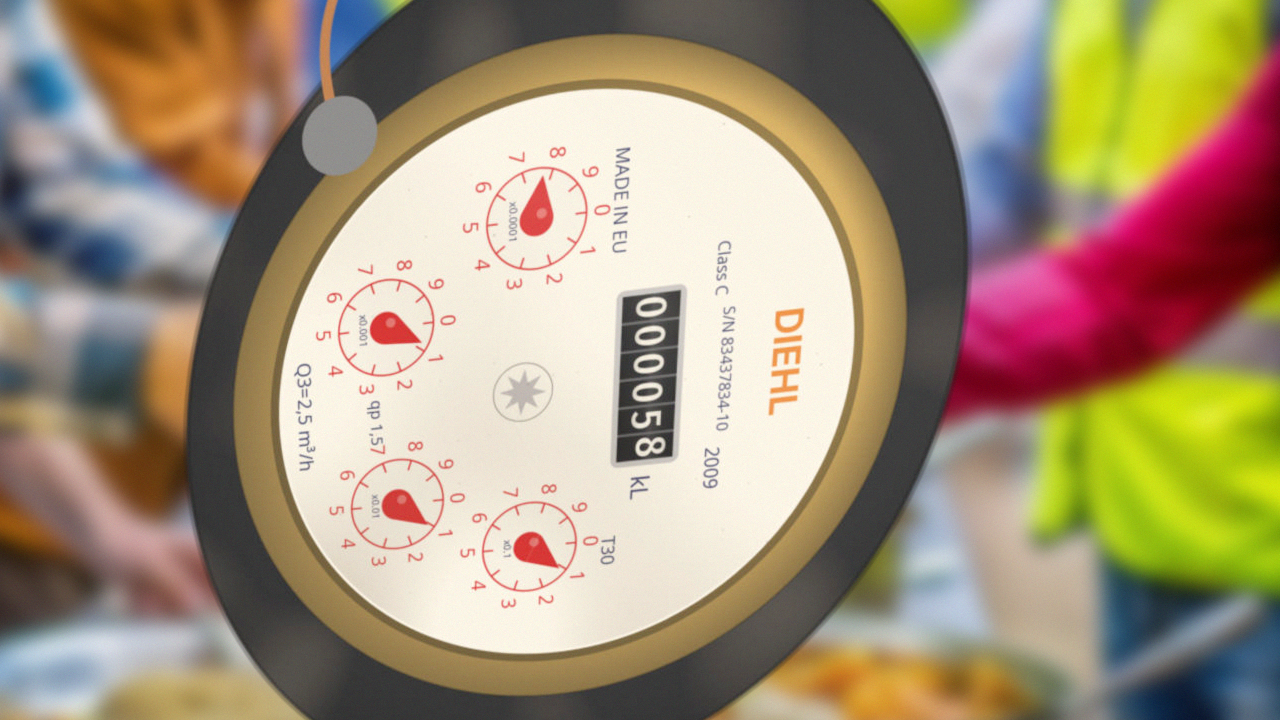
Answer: 58.1107 kL
